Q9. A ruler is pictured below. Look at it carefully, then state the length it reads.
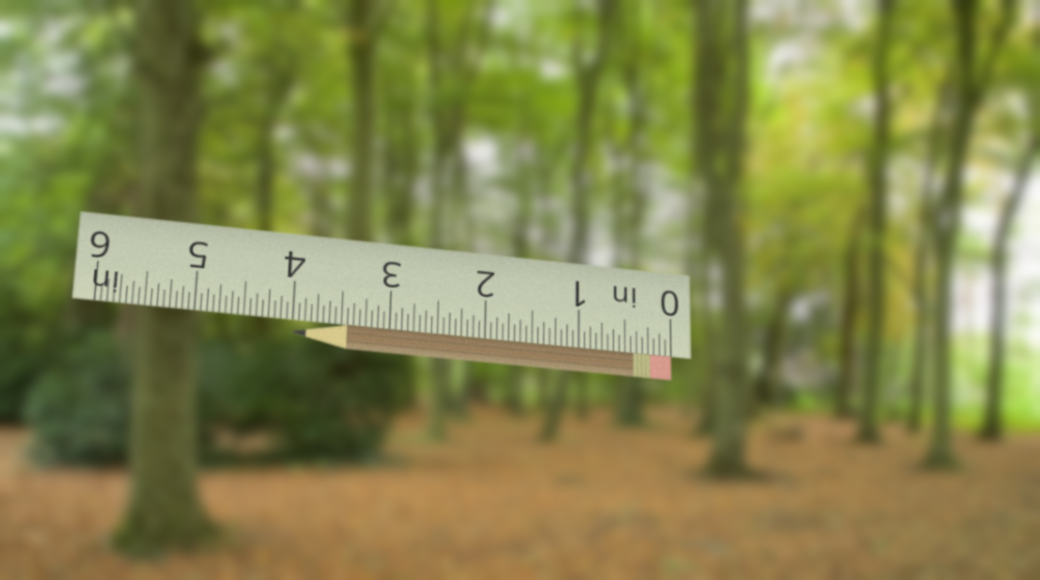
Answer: 4 in
